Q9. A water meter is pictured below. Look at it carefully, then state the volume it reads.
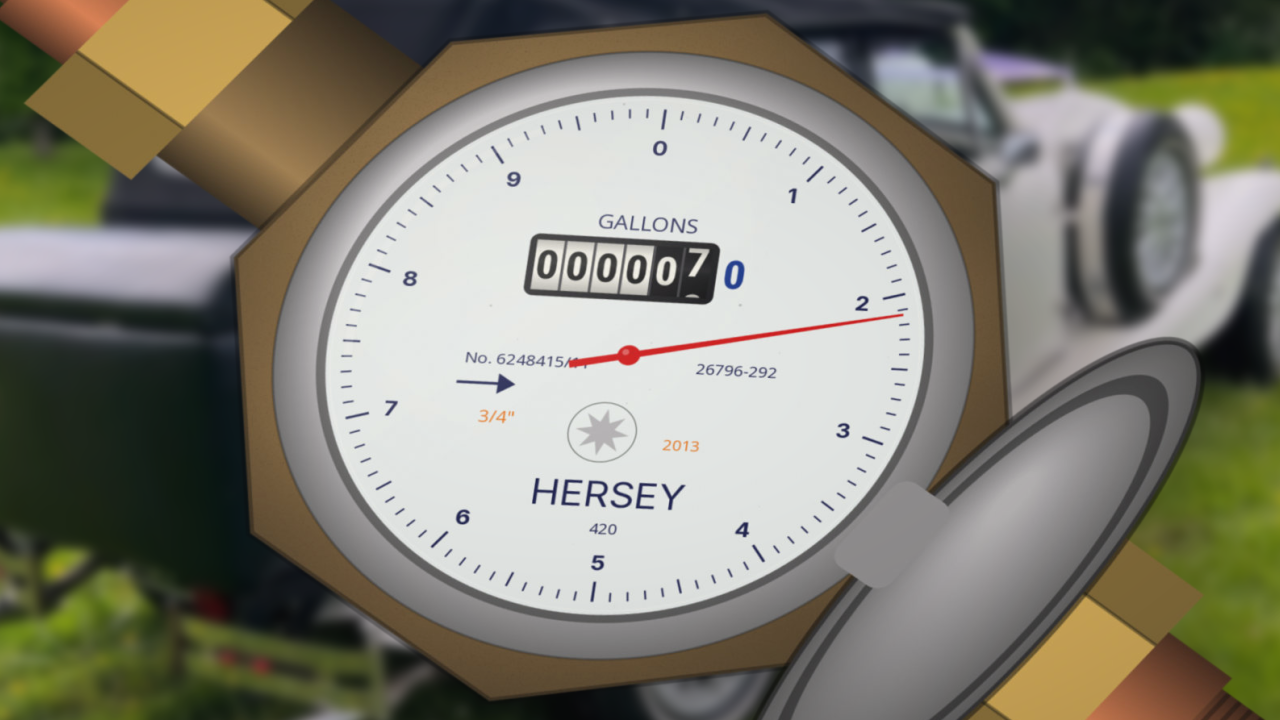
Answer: 72.1 gal
